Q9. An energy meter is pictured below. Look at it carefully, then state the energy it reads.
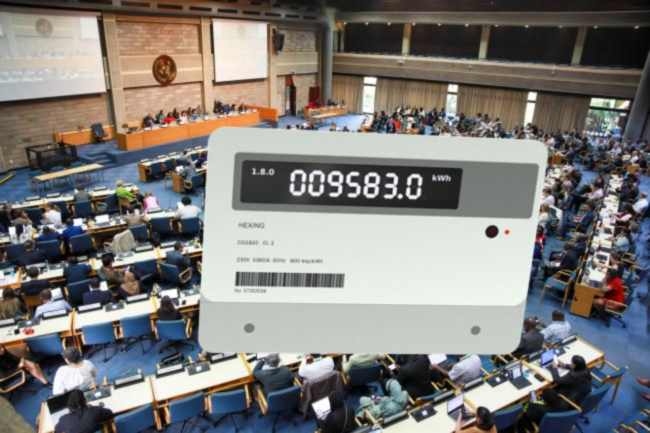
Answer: 9583.0 kWh
